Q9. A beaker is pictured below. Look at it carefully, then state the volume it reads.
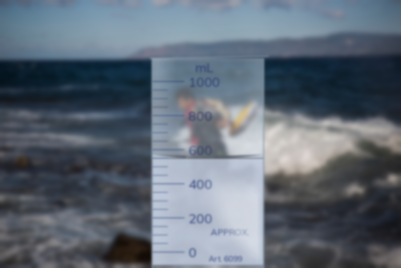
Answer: 550 mL
